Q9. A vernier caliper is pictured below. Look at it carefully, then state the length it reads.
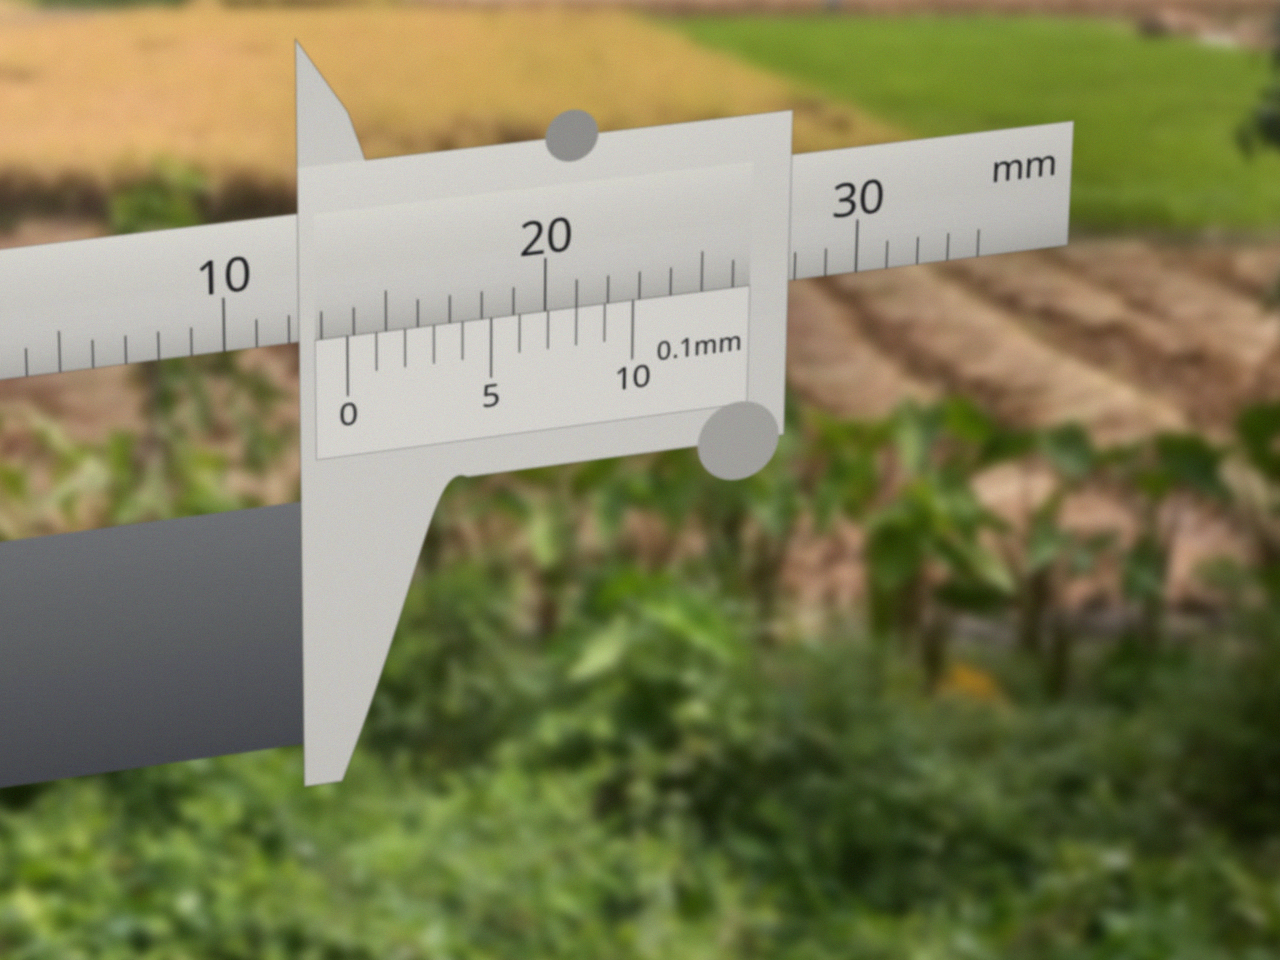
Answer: 13.8 mm
